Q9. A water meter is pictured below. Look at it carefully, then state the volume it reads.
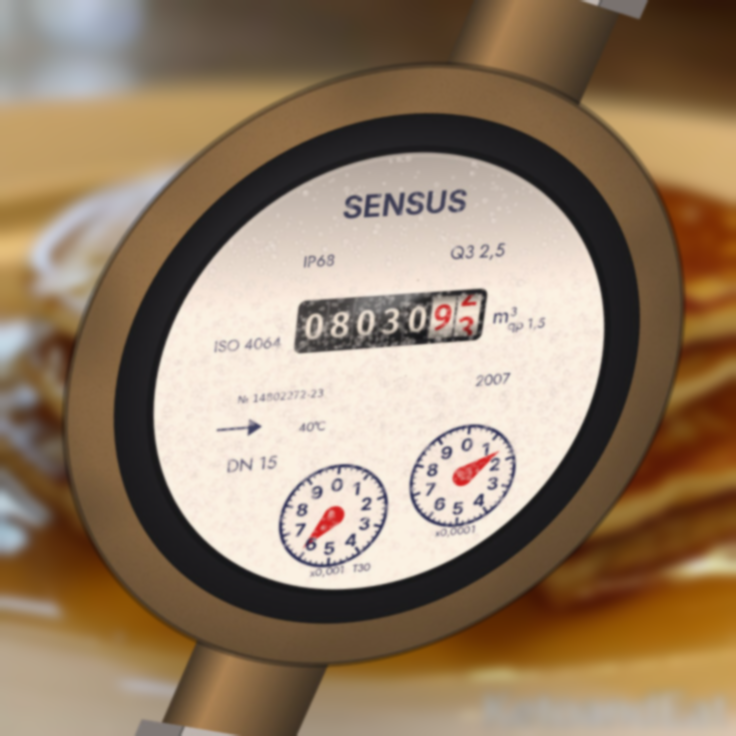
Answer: 8030.9261 m³
